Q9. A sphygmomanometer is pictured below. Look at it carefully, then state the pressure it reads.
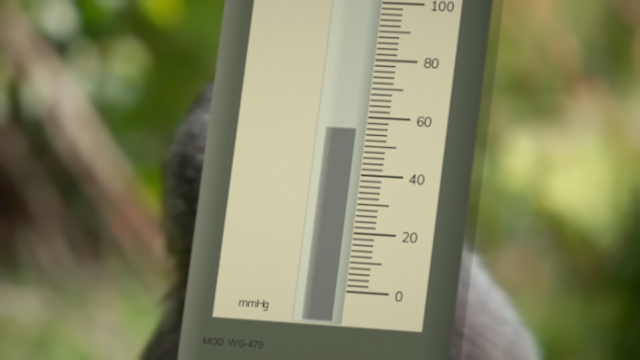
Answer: 56 mmHg
